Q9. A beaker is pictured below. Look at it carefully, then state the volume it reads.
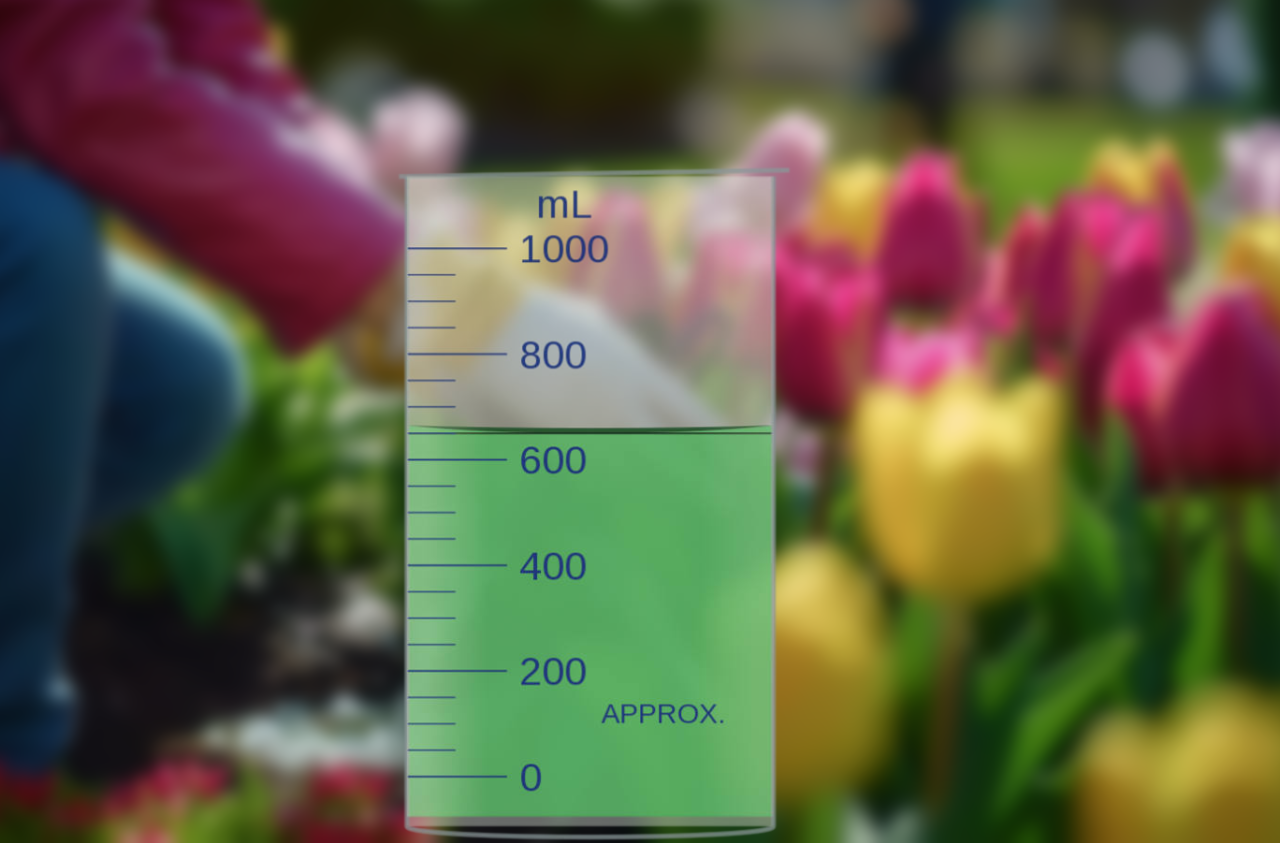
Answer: 650 mL
